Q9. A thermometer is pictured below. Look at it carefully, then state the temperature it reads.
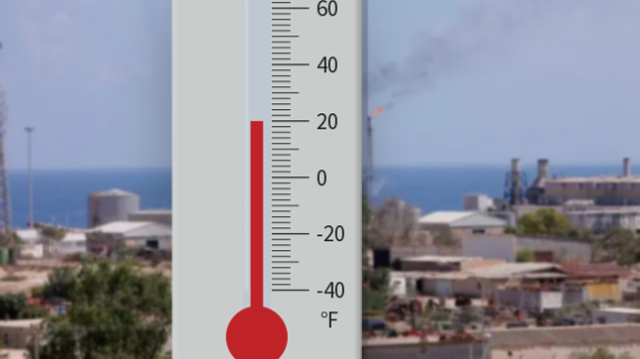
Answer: 20 °F
